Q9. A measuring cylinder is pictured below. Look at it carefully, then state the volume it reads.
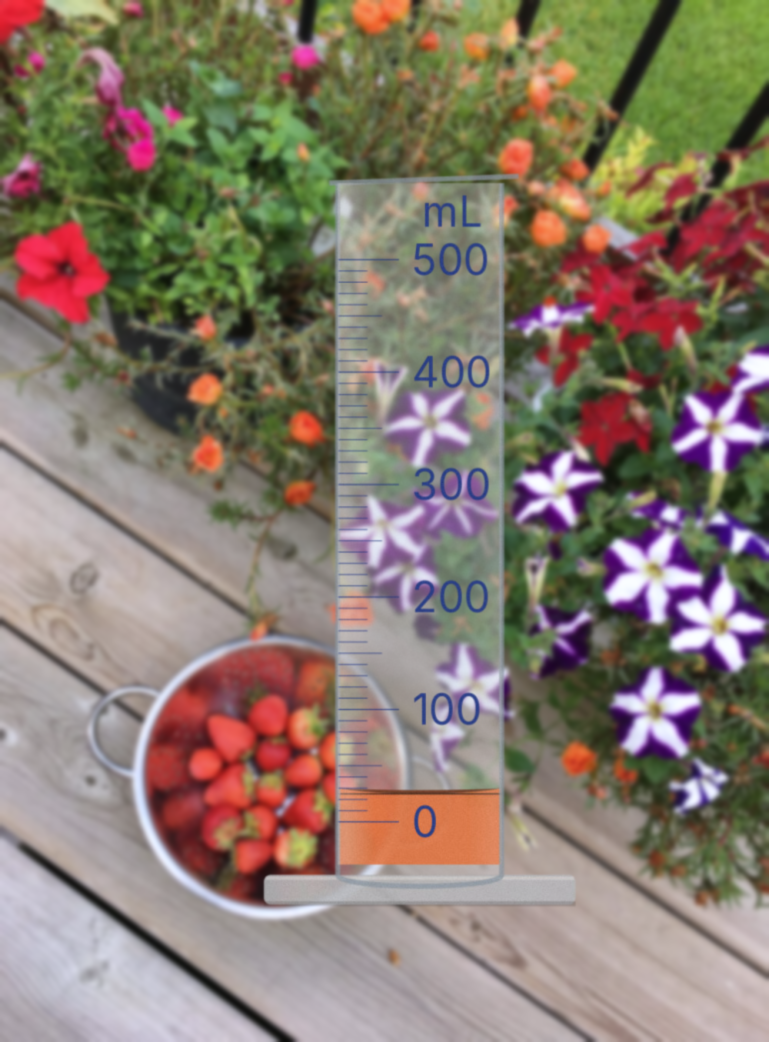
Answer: 25 mL
